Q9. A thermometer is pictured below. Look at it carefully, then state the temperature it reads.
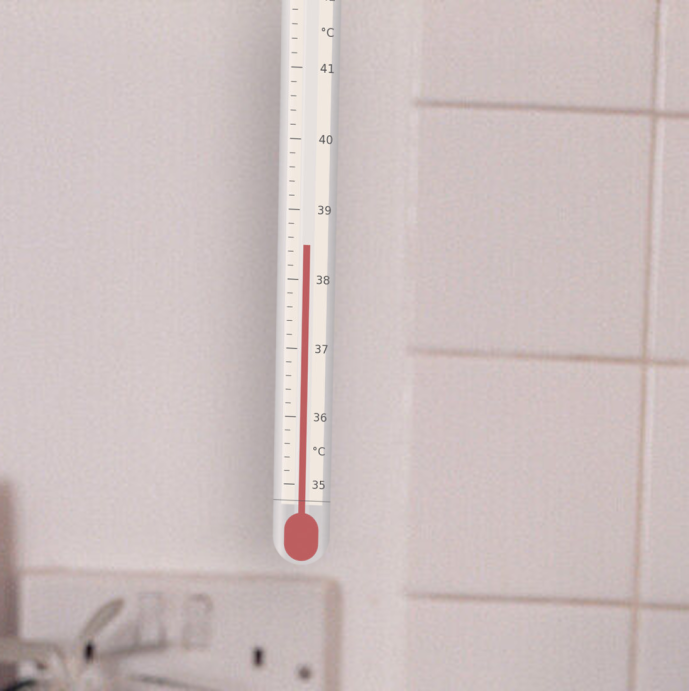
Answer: 38.5 °C
